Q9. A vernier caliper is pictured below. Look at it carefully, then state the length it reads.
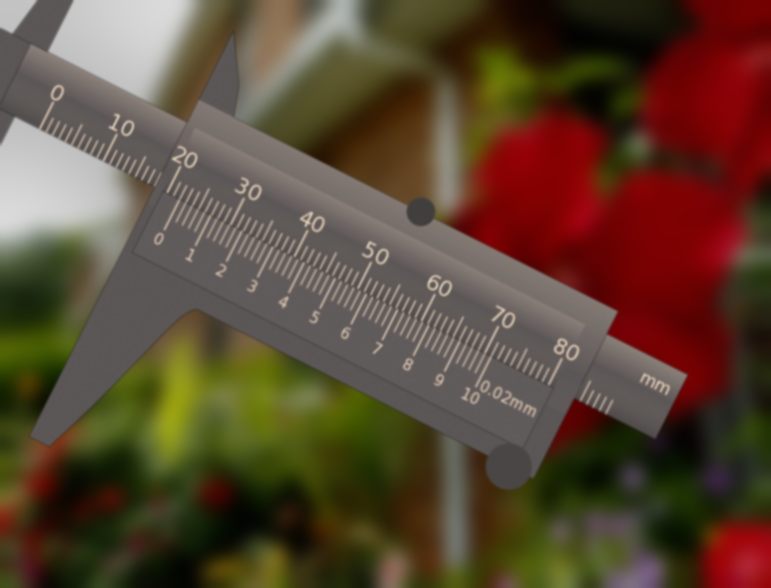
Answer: 22.0 mm
